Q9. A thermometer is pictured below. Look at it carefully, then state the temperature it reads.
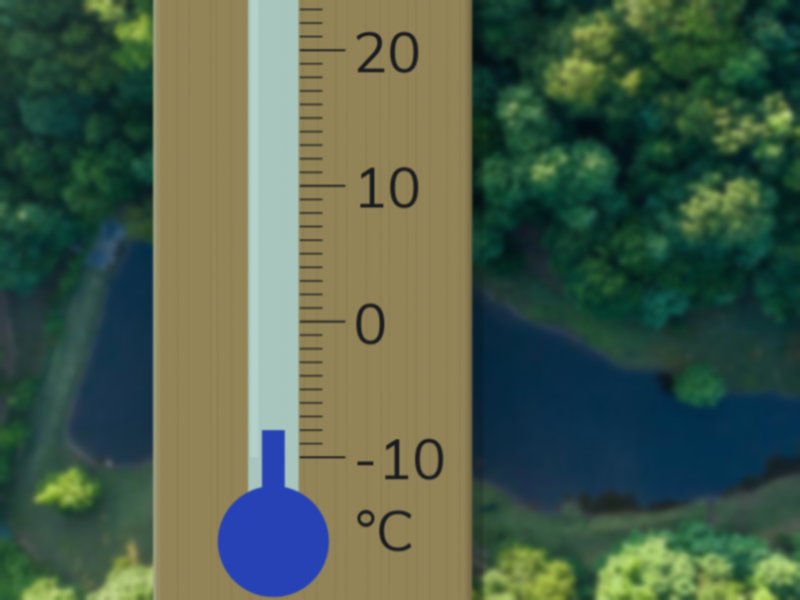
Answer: -8 °C
